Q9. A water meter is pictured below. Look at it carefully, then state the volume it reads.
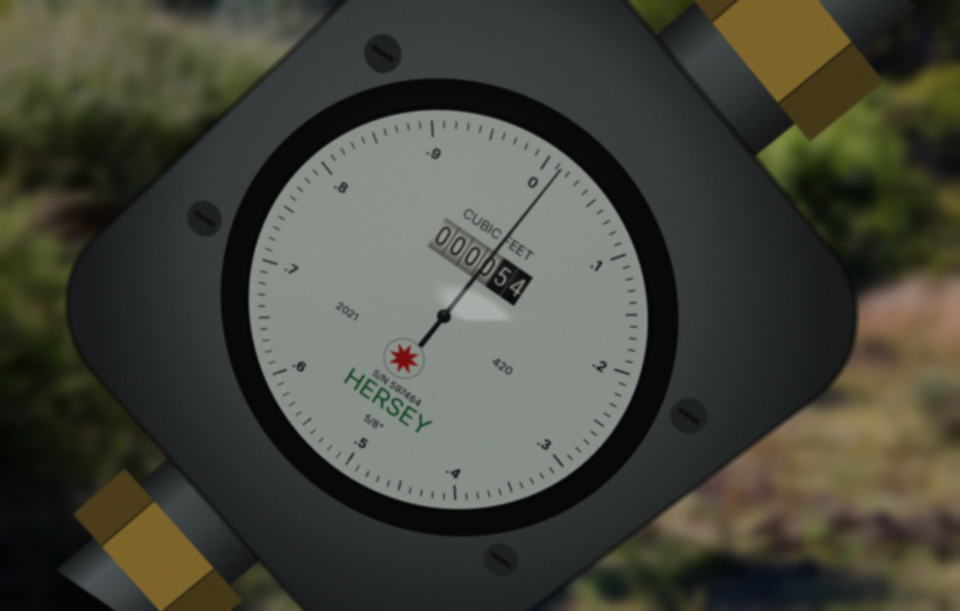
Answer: 54.01 ft³
